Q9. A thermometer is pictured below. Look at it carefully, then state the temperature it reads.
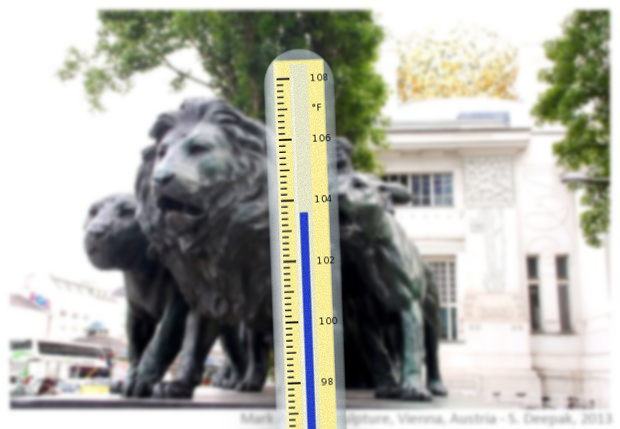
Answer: 103.6 °F
